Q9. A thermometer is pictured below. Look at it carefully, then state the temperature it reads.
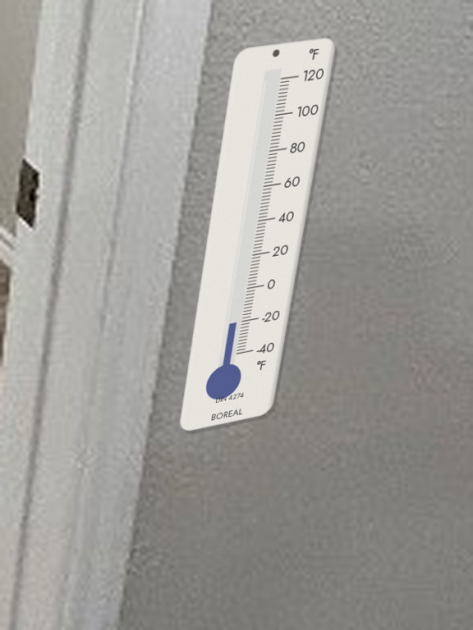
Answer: -20 °F
